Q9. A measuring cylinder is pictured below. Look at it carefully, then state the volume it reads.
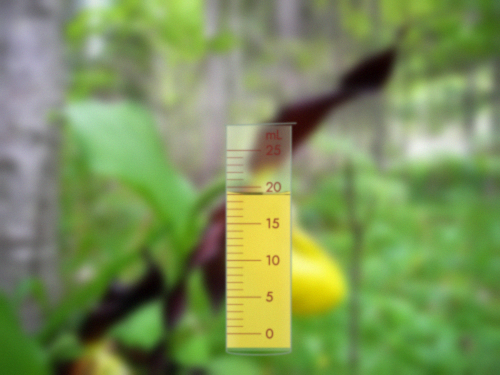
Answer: 19 mL
